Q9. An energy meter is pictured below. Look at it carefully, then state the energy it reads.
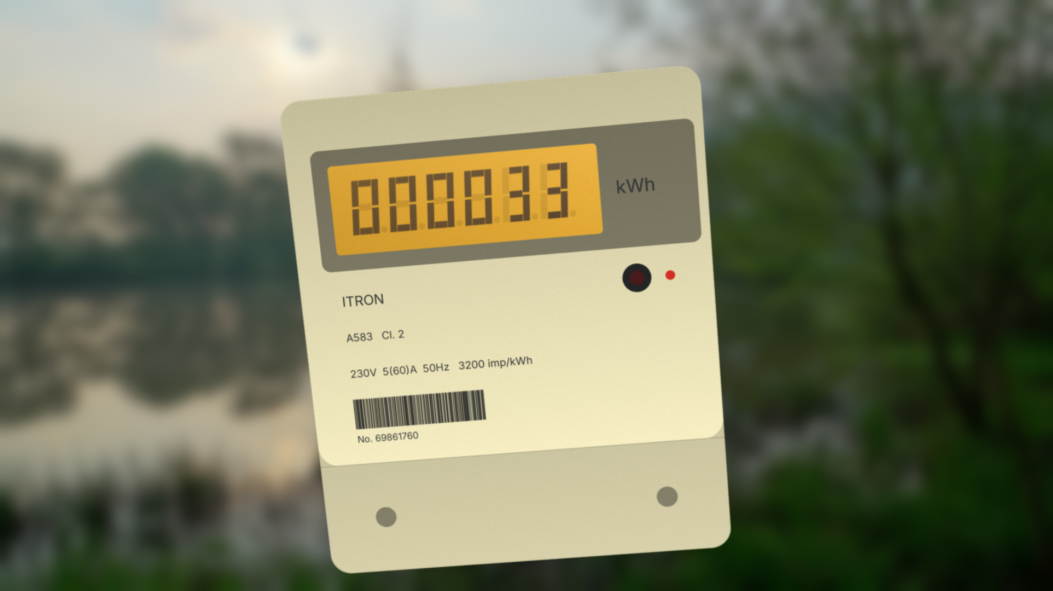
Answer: 33 kWh
